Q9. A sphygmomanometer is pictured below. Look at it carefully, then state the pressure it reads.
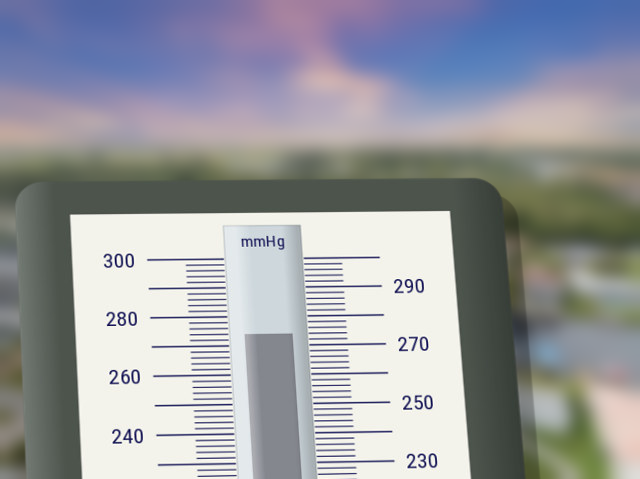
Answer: 274 mmHg
